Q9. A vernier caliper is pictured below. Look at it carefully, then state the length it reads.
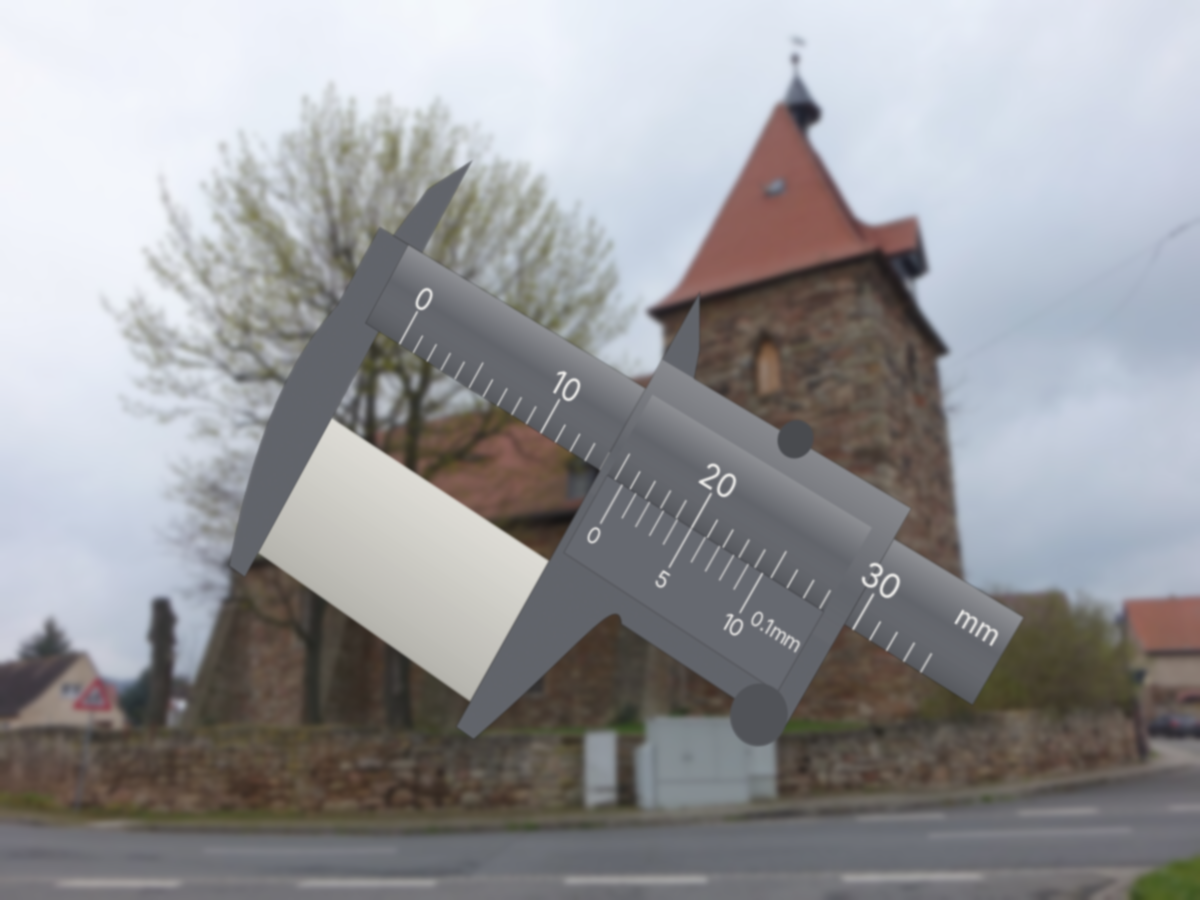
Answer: 15.5 mm
